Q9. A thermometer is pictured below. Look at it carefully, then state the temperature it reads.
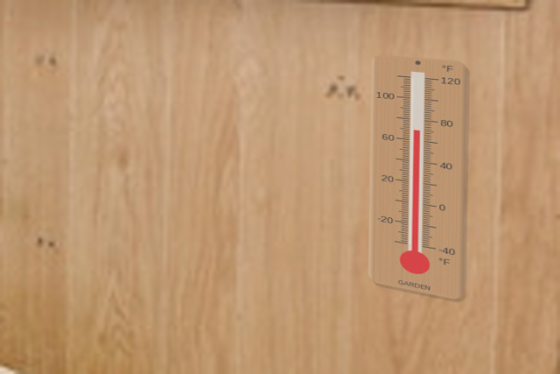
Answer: 70 °F
